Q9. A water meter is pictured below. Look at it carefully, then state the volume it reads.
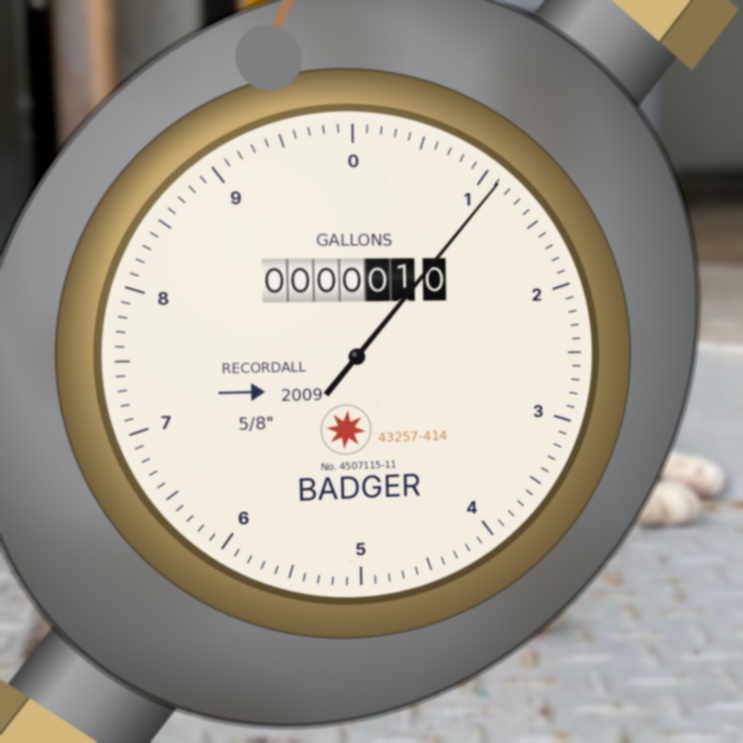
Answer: 11.1 gal
